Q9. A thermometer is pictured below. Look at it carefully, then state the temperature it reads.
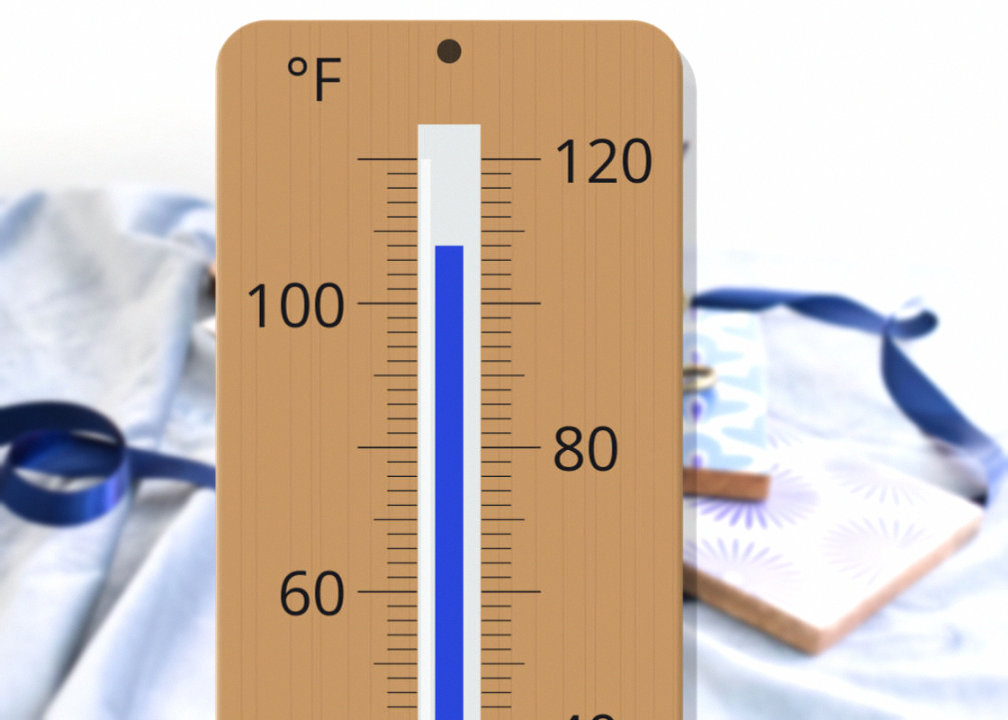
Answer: 108 °F
